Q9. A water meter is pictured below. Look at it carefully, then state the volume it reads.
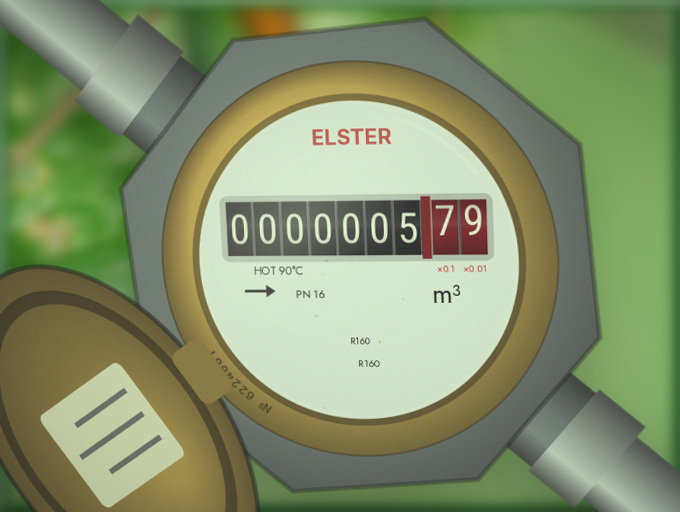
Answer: 5.79 m³
